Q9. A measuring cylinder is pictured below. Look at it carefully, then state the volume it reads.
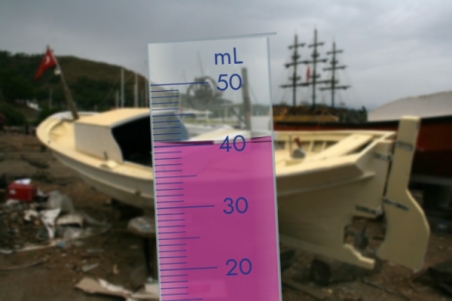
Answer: 40 mL
